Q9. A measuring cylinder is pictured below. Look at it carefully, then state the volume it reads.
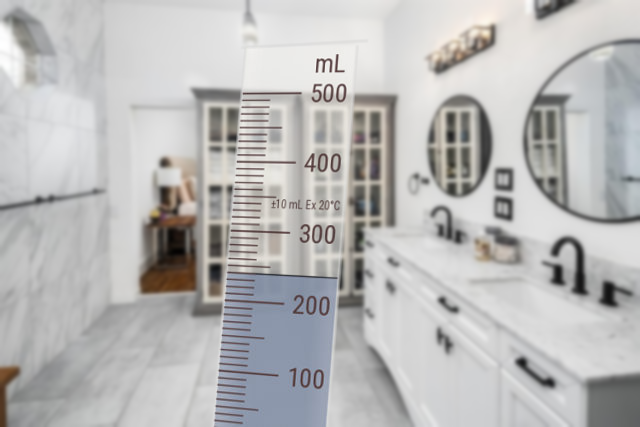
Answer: 240 mL
